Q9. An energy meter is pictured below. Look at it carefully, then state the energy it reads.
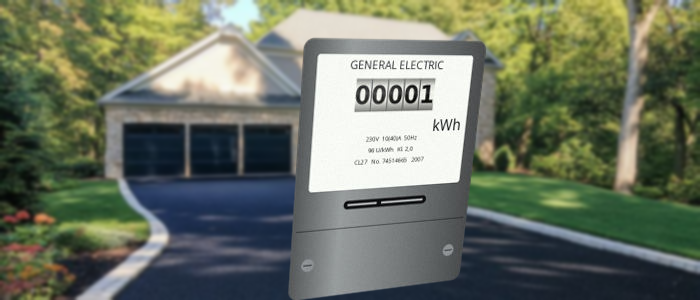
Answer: 1 kWh
